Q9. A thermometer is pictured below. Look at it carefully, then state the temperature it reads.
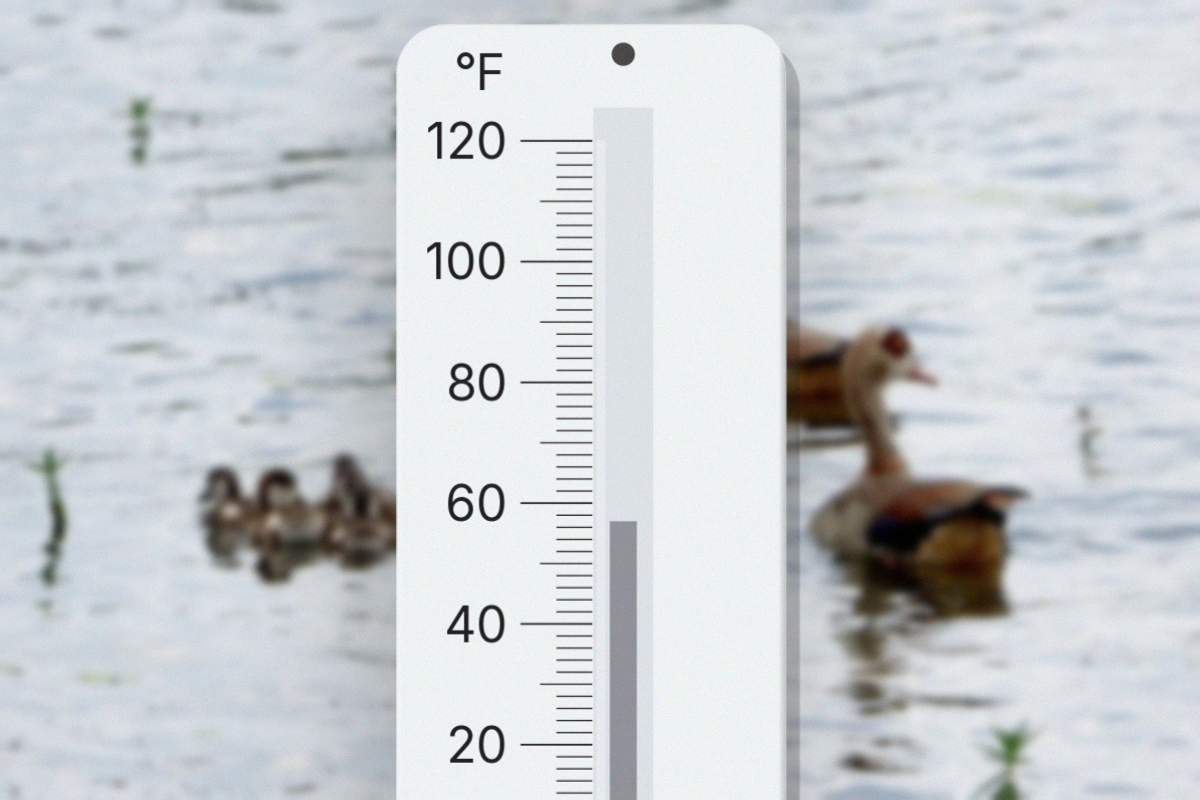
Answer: 57 °F
